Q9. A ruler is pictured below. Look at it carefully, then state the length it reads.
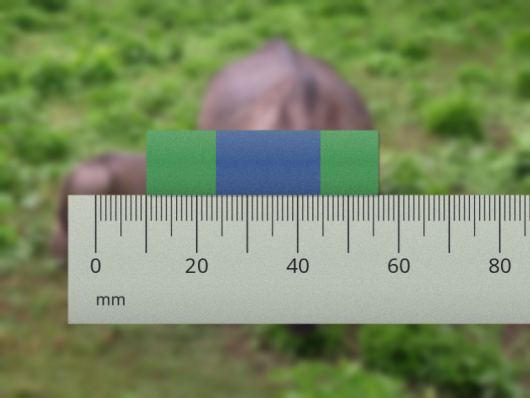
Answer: 46 mm
